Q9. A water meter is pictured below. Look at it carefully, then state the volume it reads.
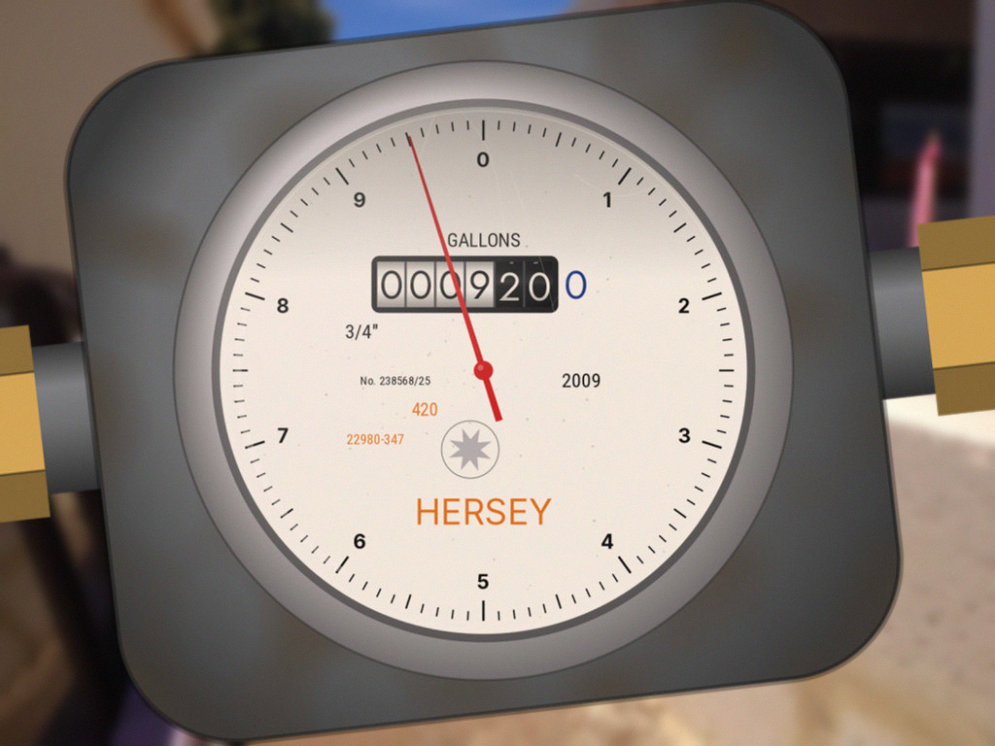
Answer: 9199.5 gal
